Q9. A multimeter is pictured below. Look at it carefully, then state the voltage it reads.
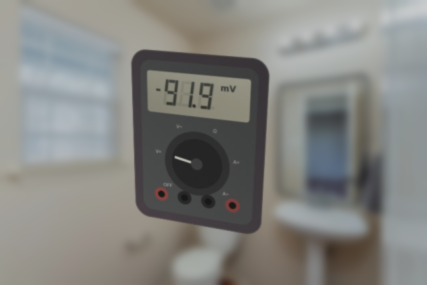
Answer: -91.9 mV
